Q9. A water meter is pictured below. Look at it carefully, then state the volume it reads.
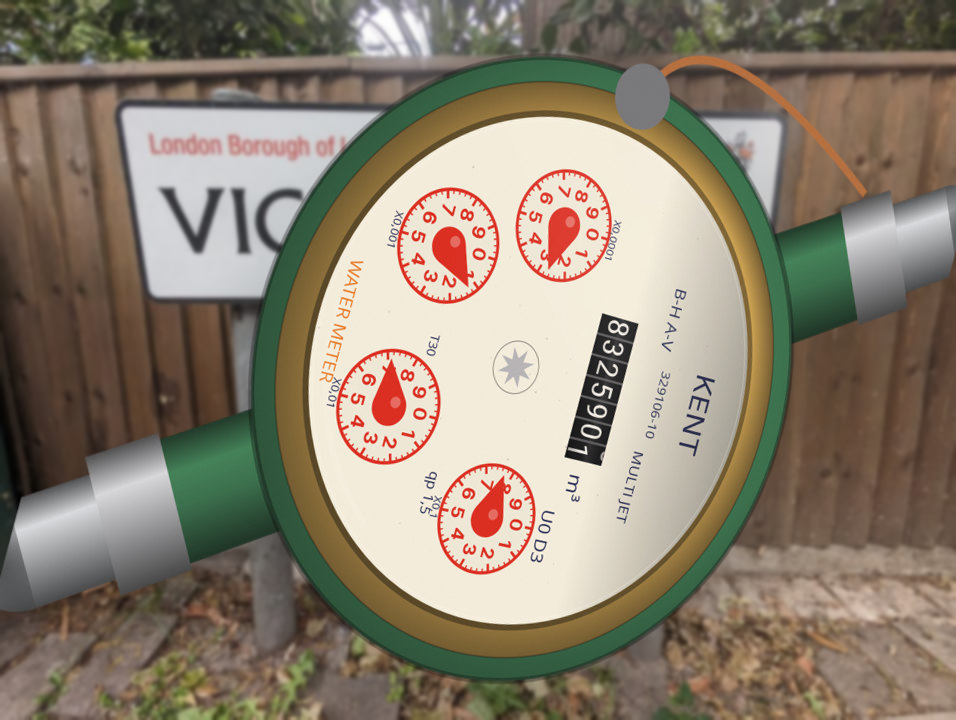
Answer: 8325900.7712 m³
